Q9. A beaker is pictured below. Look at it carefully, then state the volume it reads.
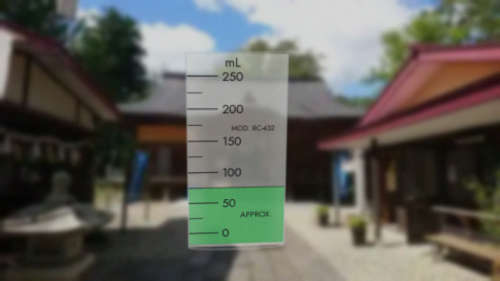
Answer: 75 mL
